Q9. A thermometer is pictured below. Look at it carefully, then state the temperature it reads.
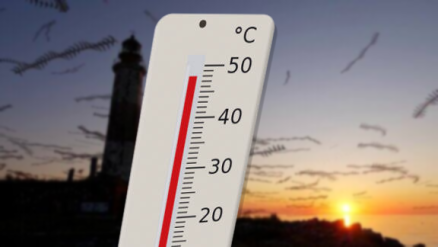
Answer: 48 °C
